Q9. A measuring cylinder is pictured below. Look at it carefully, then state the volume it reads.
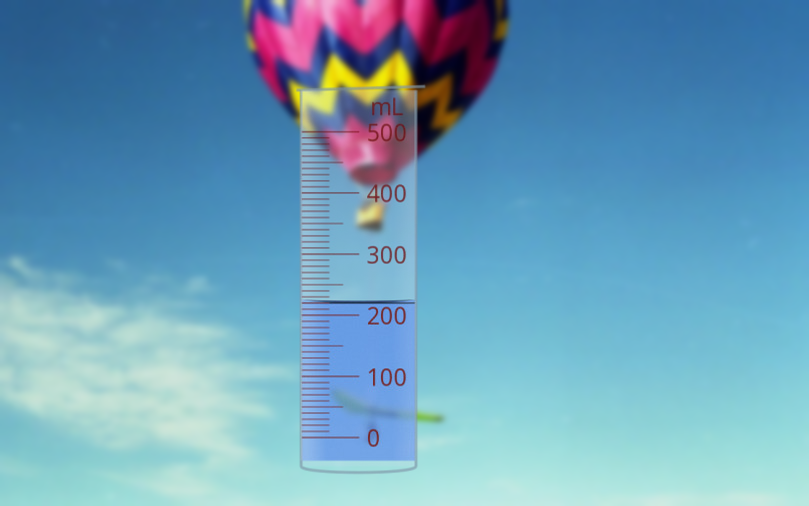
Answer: 220 mL
